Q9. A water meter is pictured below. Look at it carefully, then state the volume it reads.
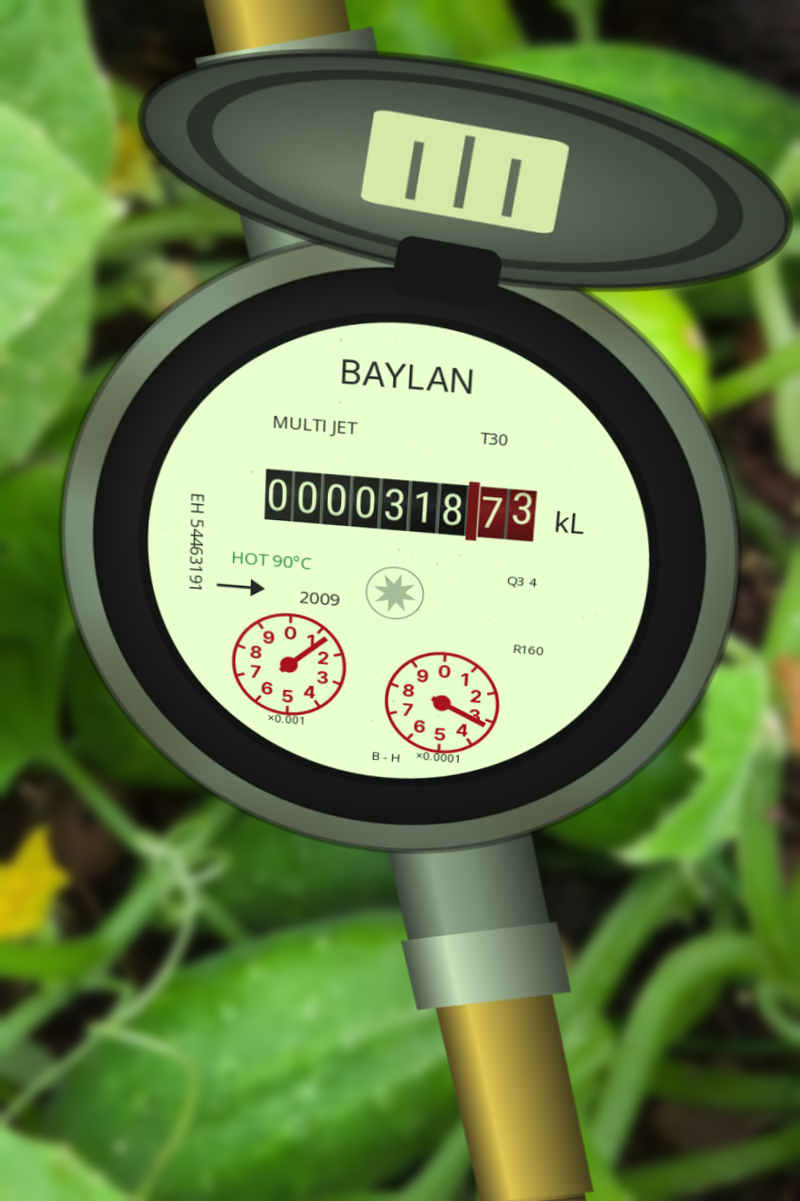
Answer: 318.7313 kL
